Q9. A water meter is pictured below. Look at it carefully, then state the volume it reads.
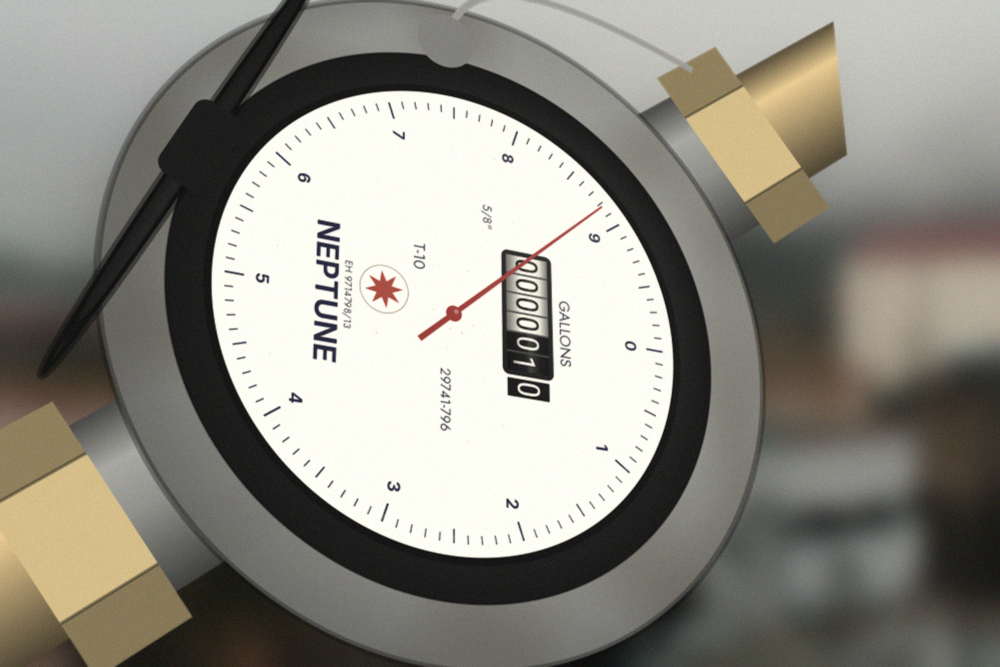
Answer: 8.8 gal
